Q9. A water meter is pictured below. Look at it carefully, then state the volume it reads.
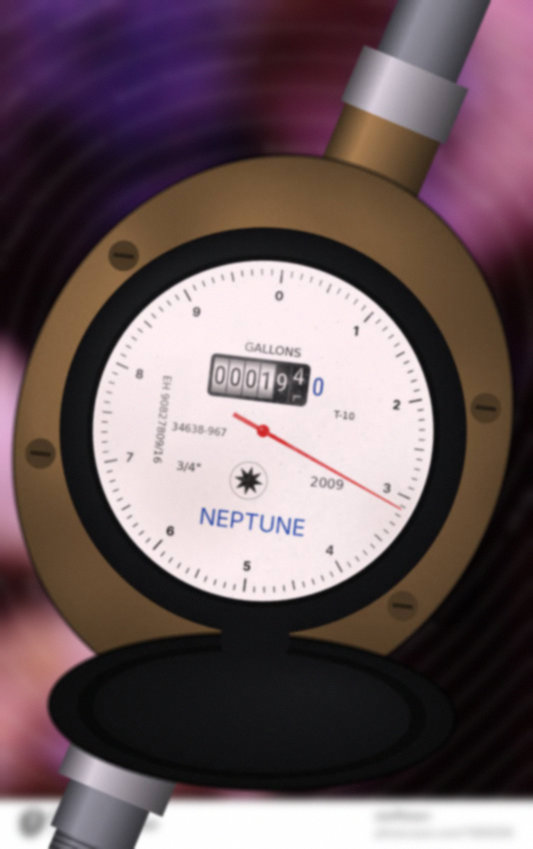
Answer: 1943.1 gal
